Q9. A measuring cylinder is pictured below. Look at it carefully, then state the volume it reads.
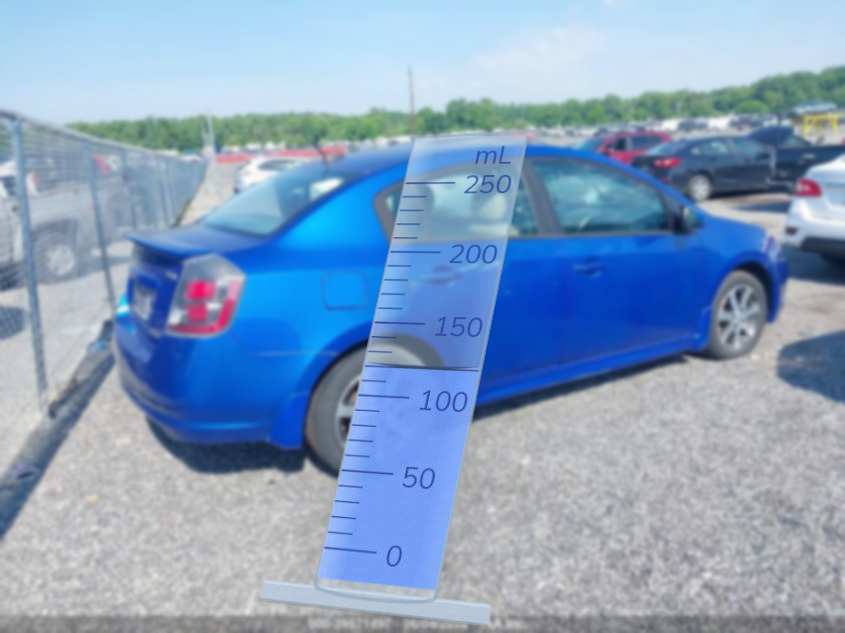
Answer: 120 mL
